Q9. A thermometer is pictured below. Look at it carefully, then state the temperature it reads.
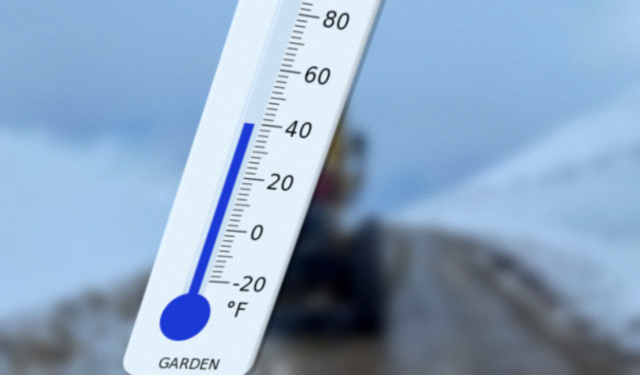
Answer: 40 °F
